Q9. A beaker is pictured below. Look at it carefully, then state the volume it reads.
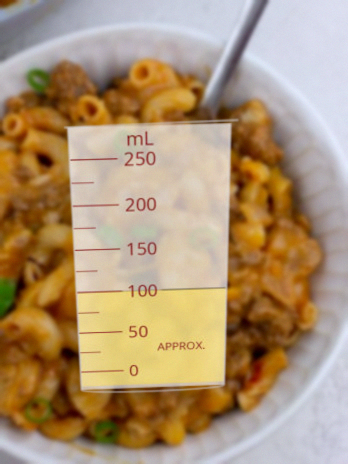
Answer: 100 mL
